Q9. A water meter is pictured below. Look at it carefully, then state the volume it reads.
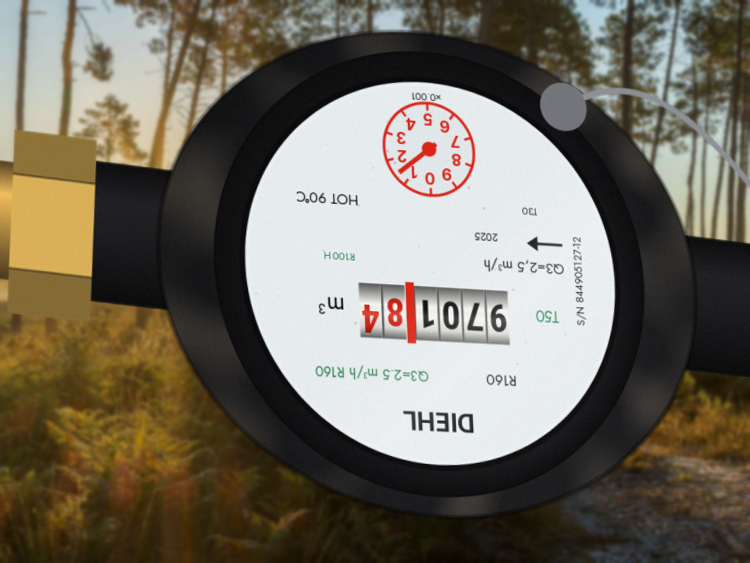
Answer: 9701.841 m³
